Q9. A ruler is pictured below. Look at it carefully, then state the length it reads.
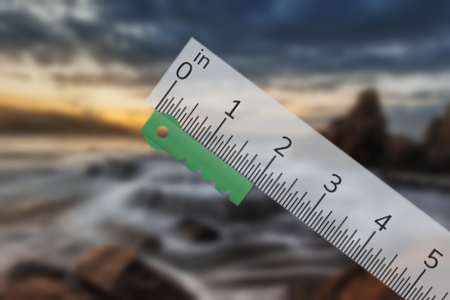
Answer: 2 in
